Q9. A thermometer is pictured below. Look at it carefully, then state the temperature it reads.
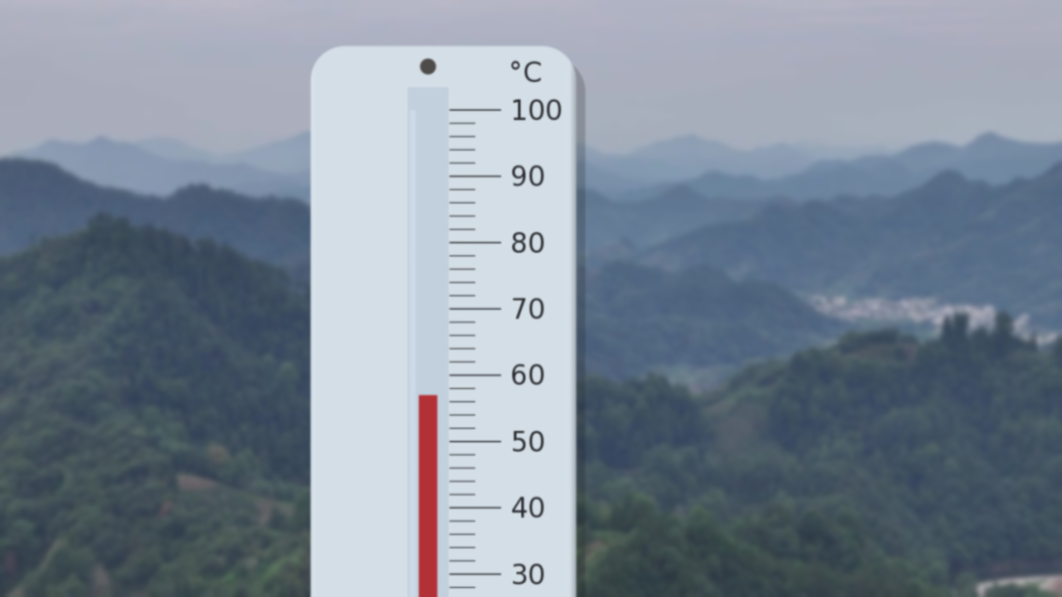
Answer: 57 °C
